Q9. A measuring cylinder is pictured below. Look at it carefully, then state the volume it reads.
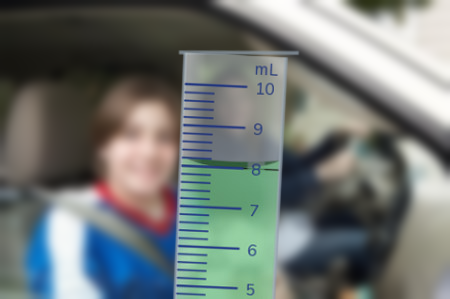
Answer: 8 mL
